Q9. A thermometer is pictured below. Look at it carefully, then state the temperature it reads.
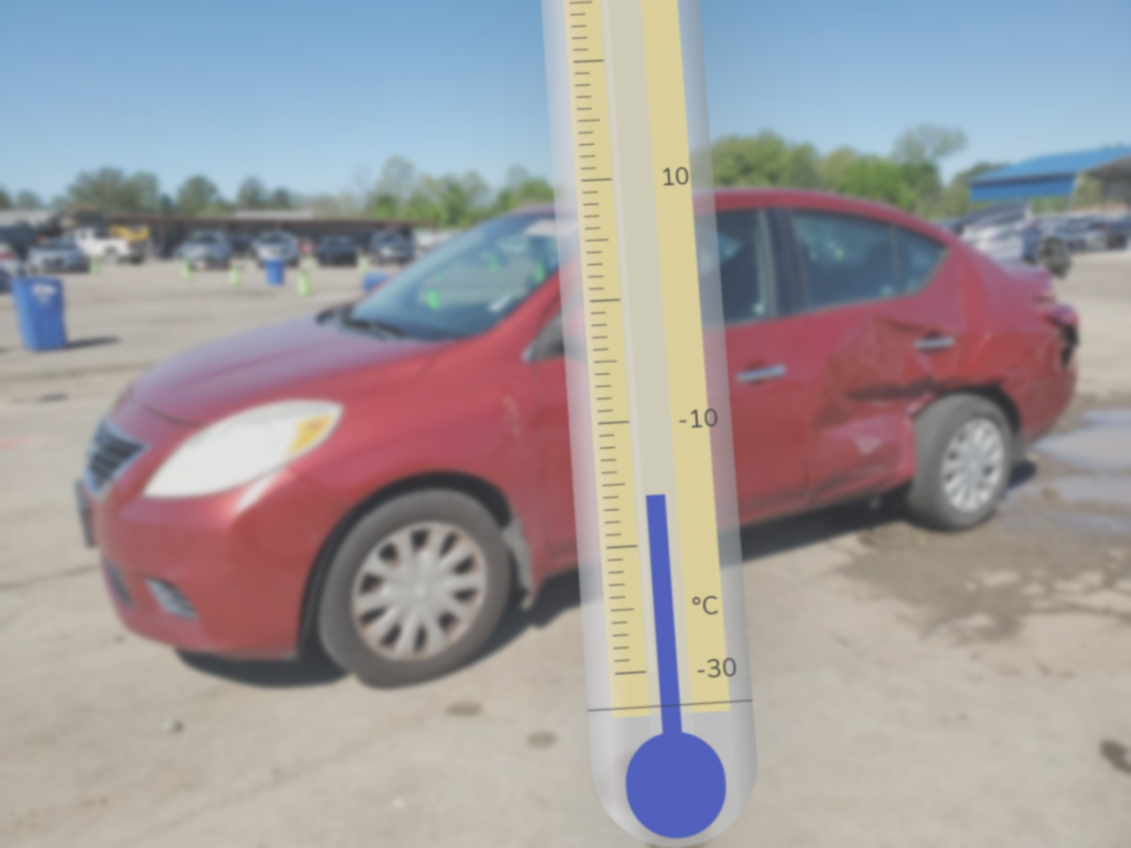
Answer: -16 °C
